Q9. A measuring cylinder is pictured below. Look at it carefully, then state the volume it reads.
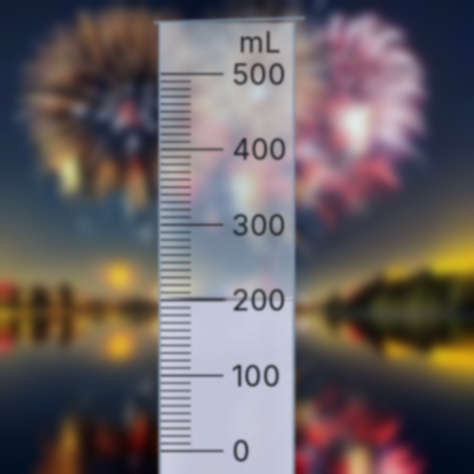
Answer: 200 mL
